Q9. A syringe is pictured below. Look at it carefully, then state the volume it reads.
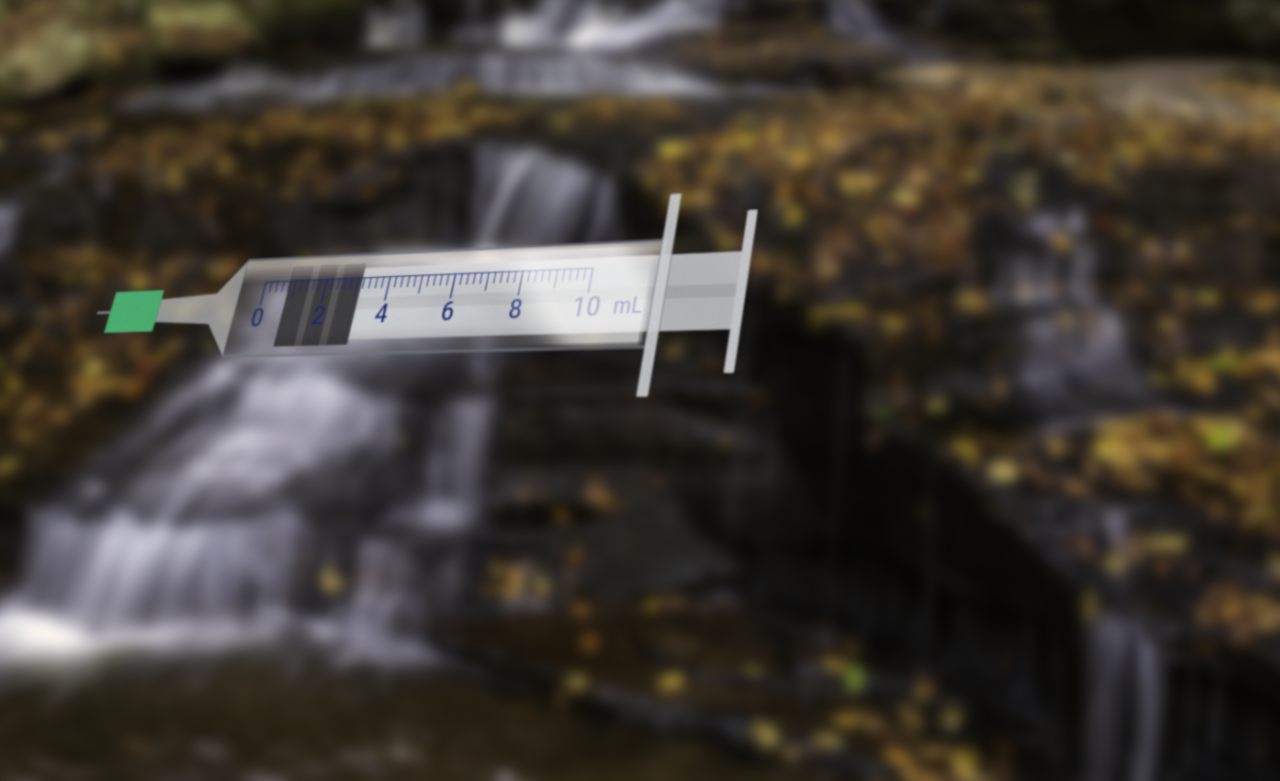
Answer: 0.8 mL
